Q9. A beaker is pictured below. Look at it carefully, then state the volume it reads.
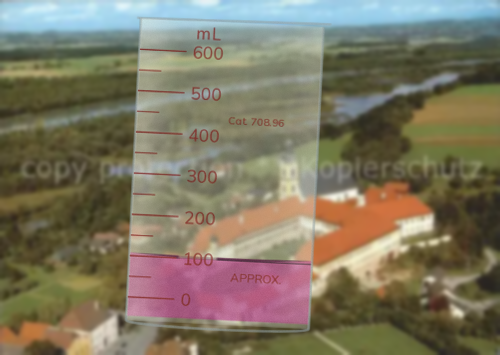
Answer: 100 mL
